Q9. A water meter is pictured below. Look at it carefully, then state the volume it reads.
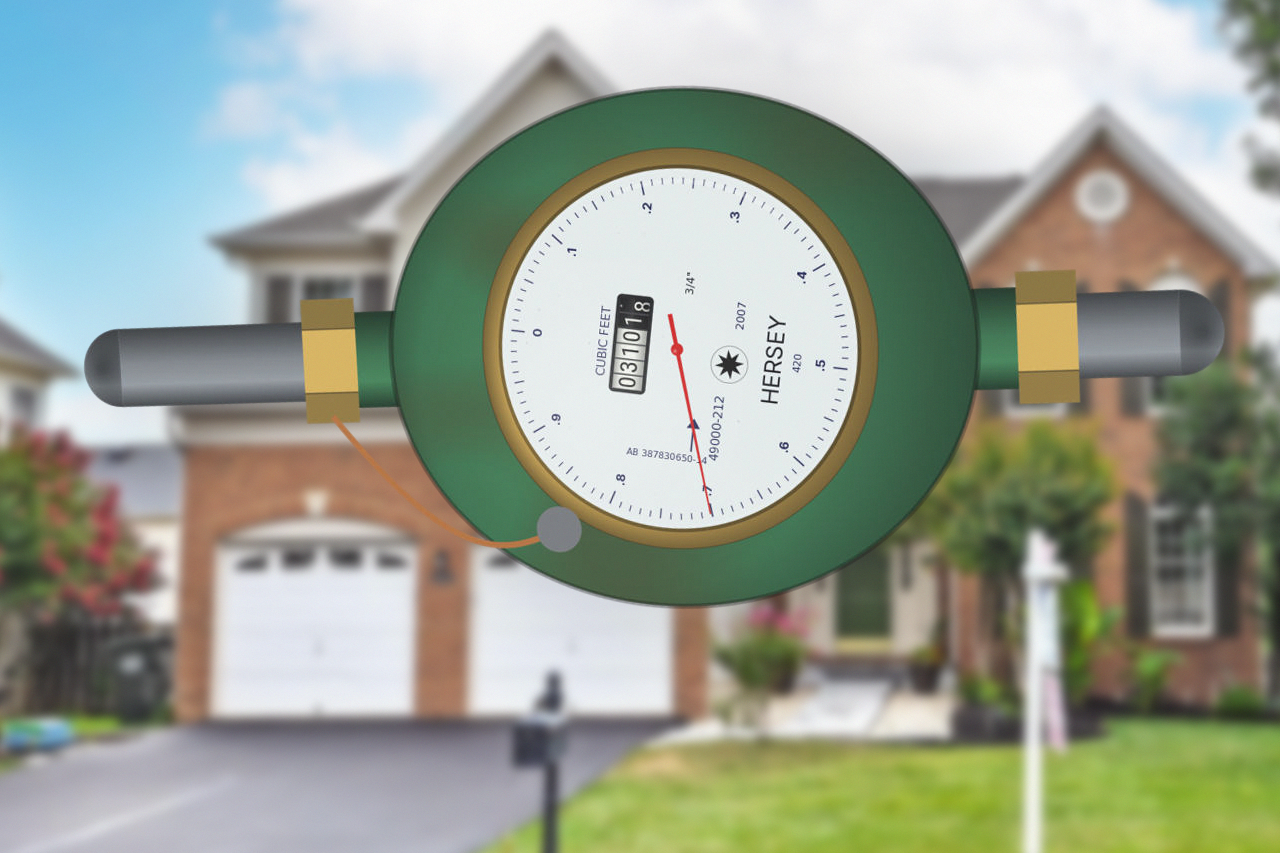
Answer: 31017.70 ft³
